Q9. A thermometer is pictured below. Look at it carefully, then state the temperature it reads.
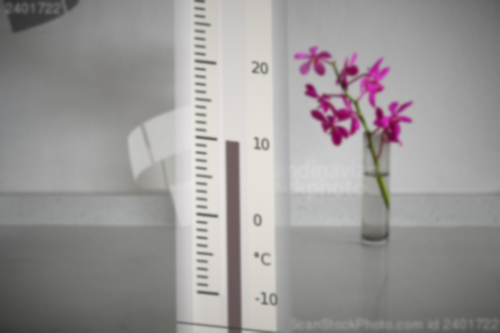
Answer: 10 °C
